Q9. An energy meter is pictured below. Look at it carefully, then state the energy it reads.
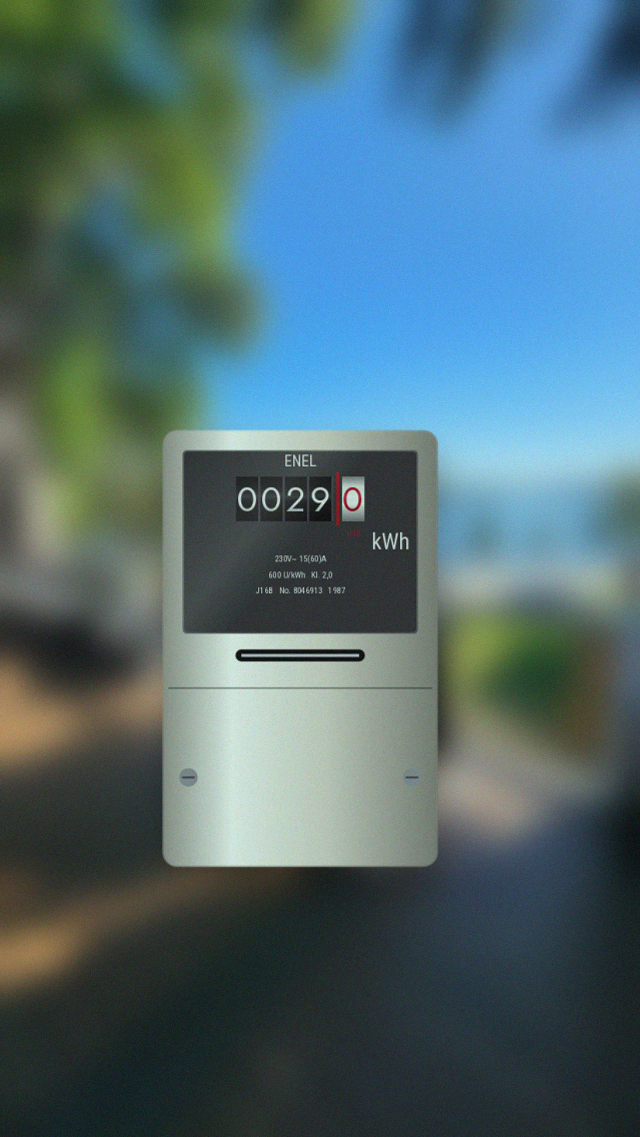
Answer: 29.0 kWh
